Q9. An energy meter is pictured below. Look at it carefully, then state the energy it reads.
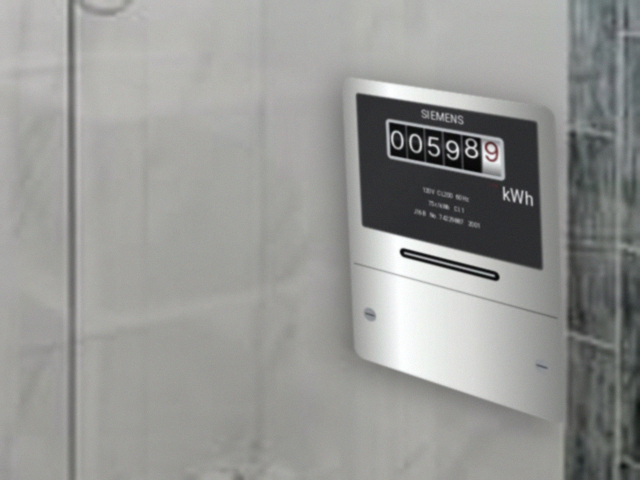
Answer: 598.9 kWh
